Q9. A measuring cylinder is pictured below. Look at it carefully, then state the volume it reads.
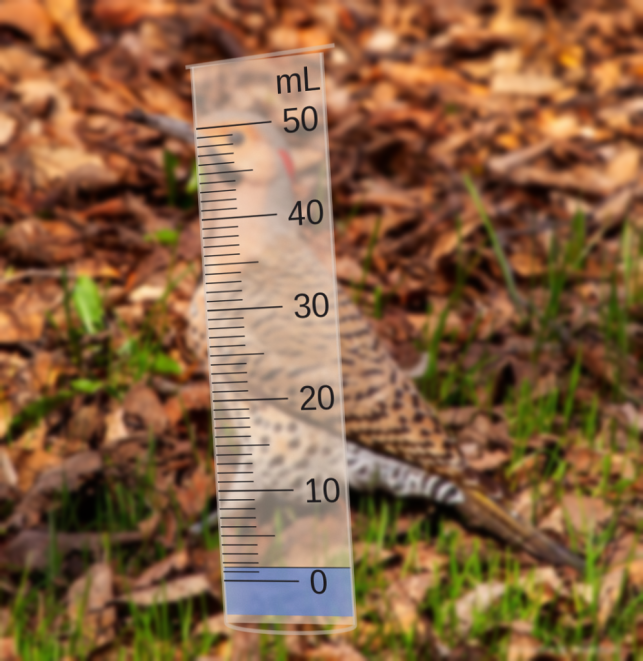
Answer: 1.5 mL
